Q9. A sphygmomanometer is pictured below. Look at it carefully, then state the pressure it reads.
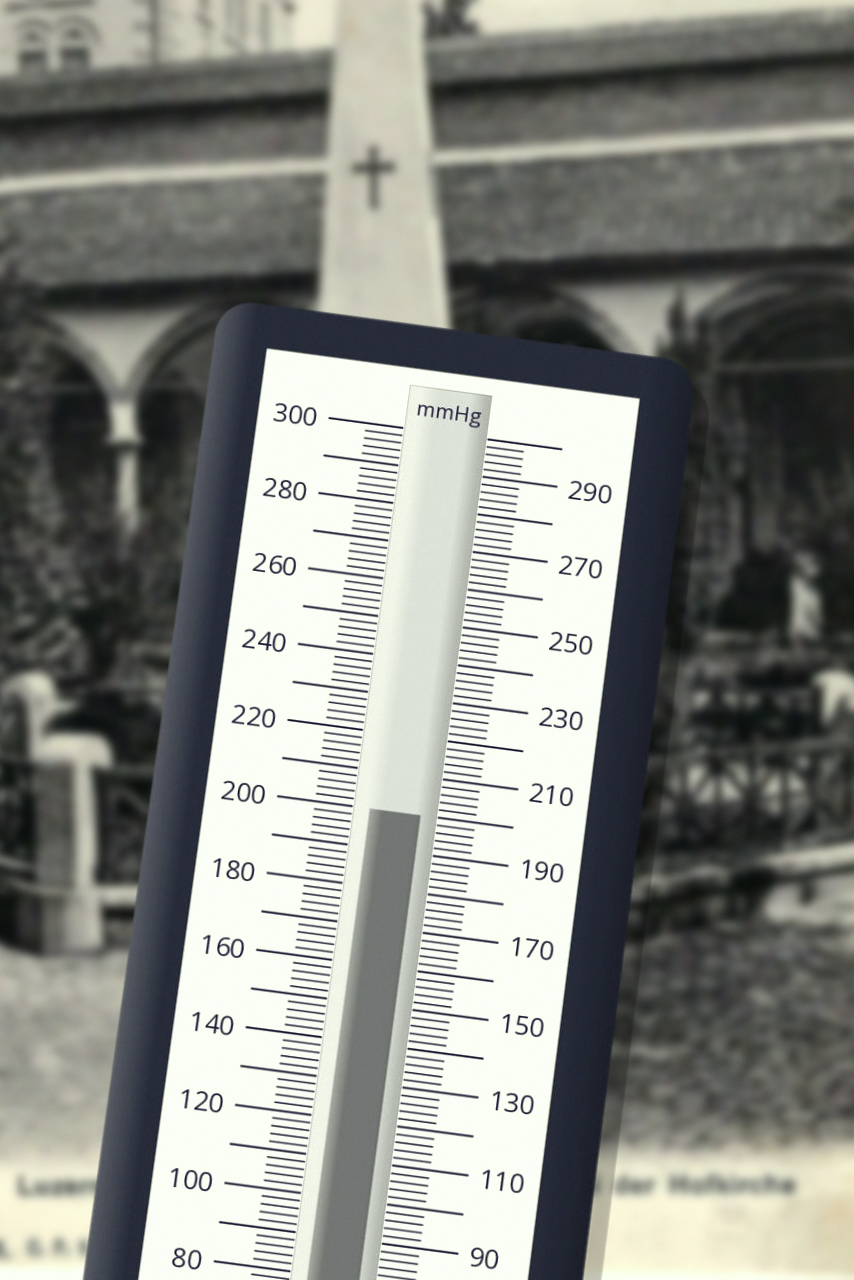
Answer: 200 mmHg
